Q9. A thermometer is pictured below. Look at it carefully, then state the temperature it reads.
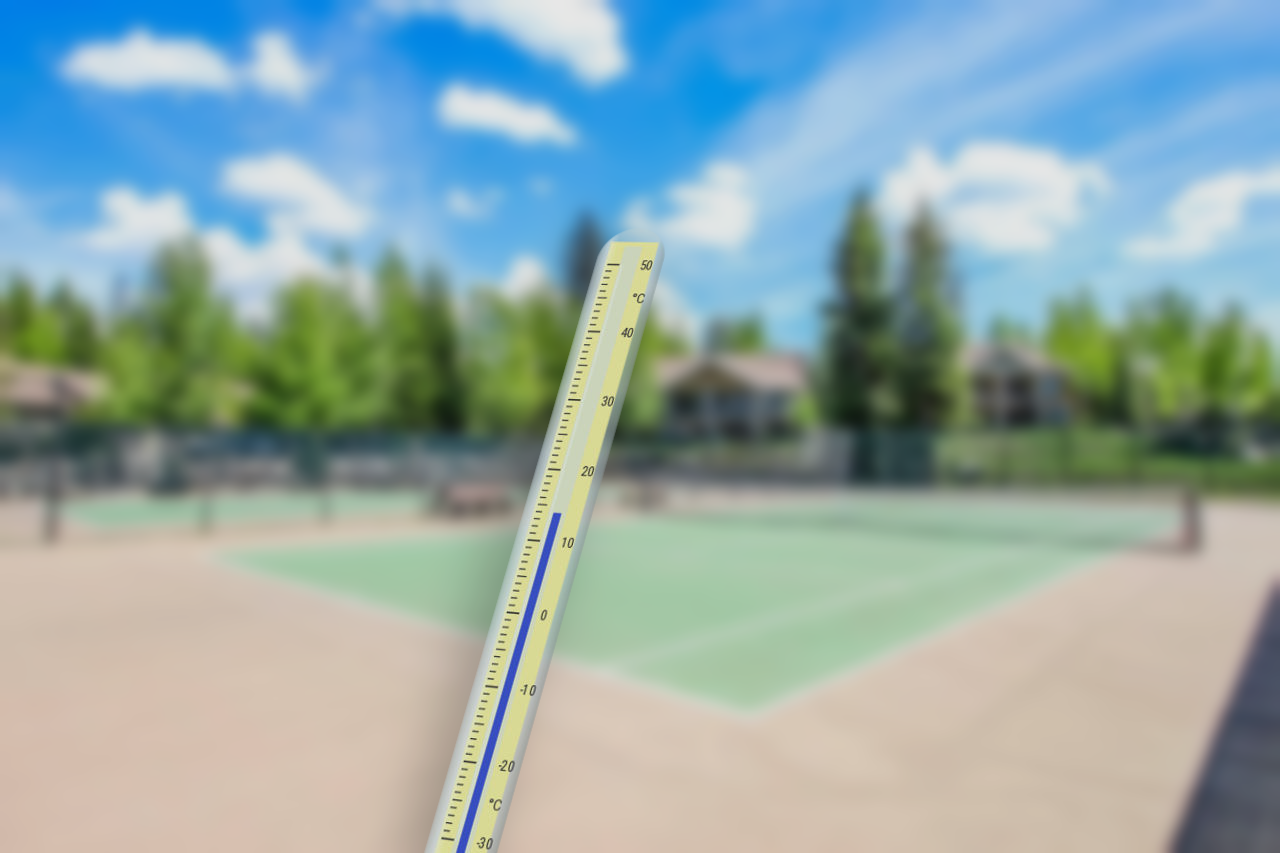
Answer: 14 °C
